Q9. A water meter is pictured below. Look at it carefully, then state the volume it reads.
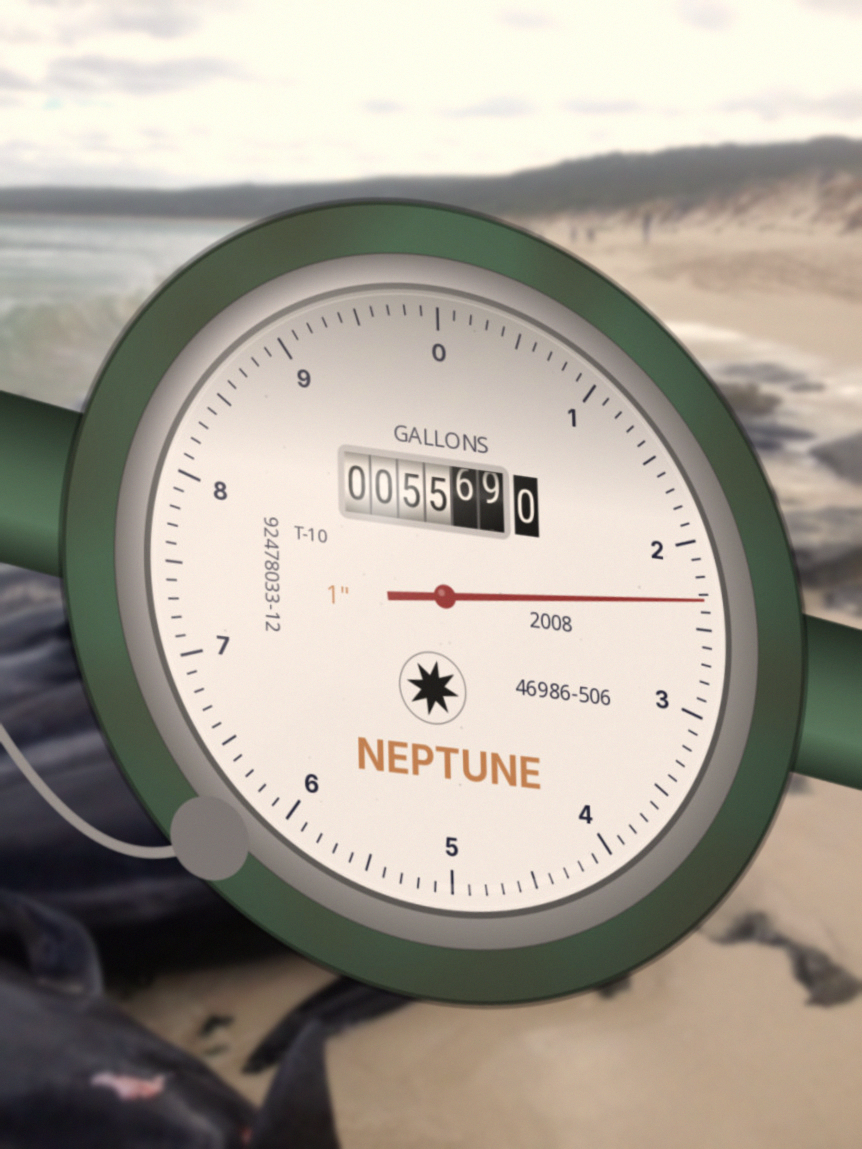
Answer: 55692.3 gal
